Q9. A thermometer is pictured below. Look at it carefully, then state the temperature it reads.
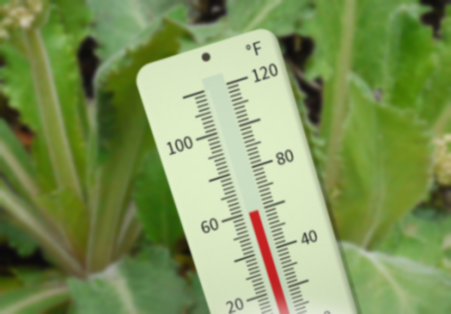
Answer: 60 °F
